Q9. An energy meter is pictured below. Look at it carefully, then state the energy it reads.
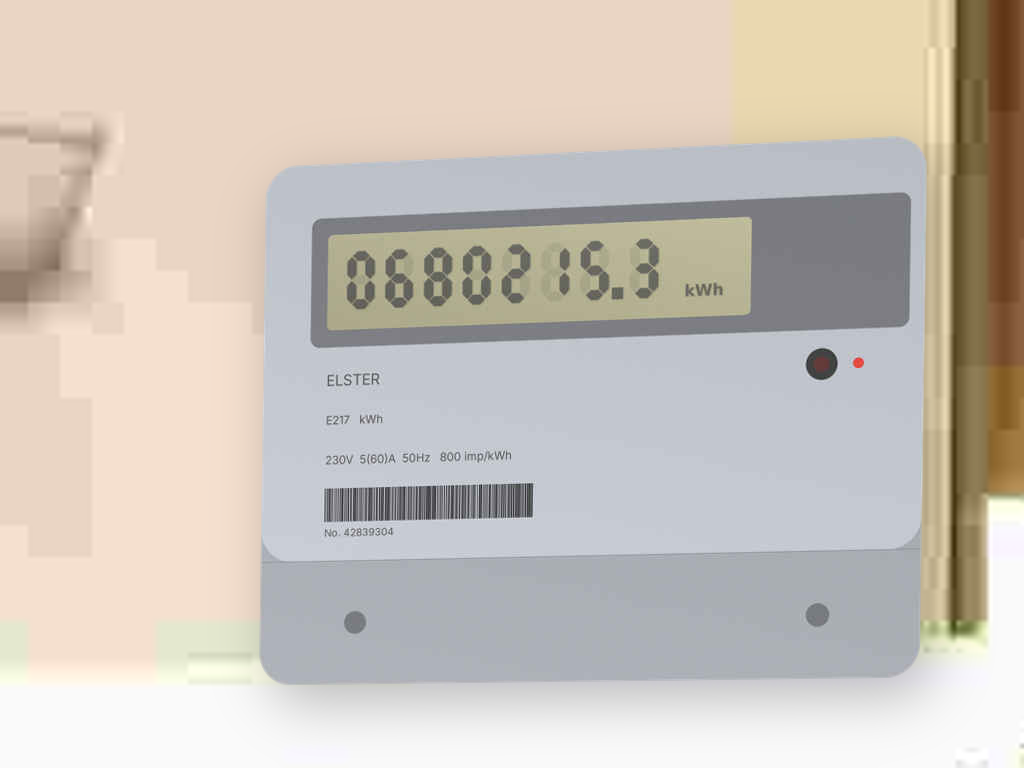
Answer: 680215.3 kWh
